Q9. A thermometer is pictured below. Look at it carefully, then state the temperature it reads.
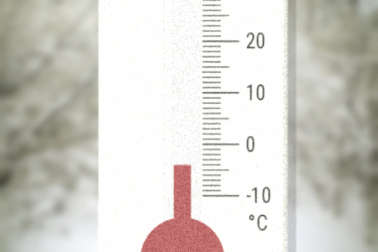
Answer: -4 °C
